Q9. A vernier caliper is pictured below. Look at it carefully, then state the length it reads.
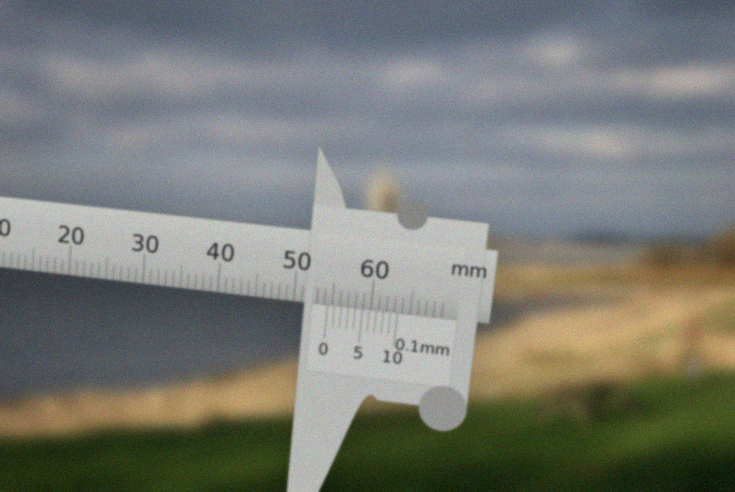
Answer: 54.4 mm
